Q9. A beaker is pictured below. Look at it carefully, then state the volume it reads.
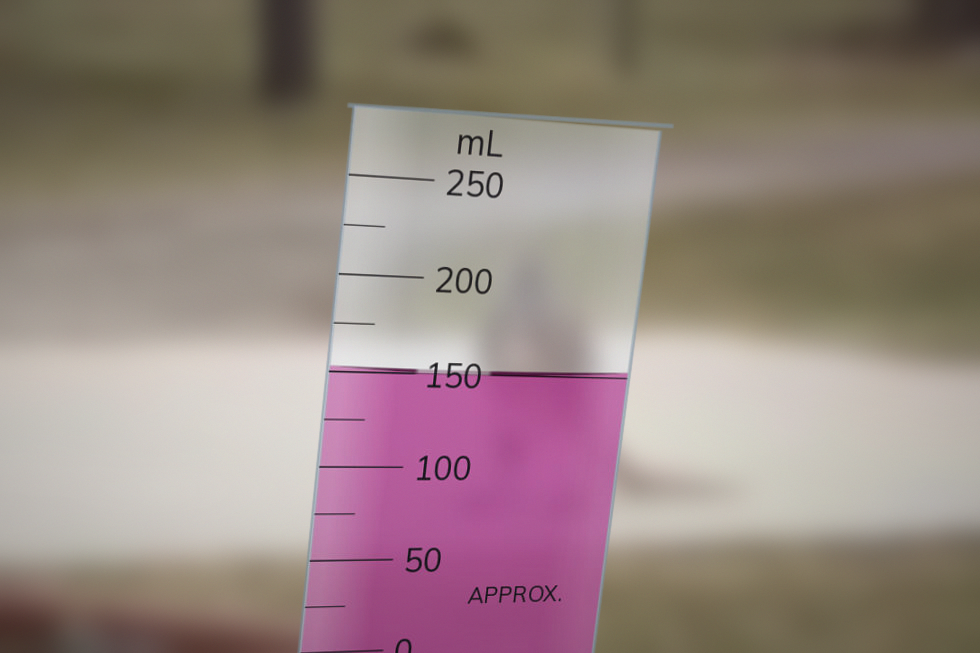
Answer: 150 mL
